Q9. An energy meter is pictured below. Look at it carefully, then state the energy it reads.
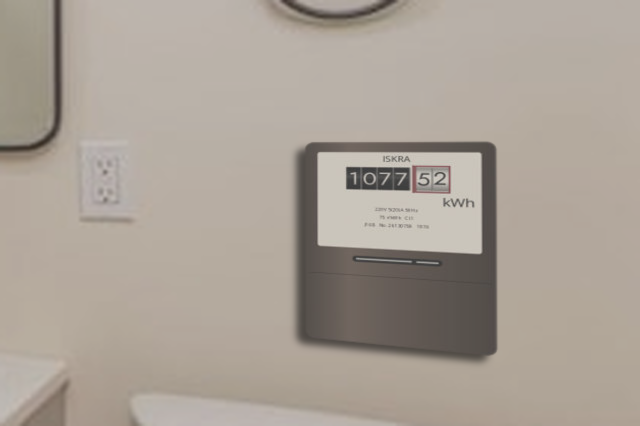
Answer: 1077.52 kWh
